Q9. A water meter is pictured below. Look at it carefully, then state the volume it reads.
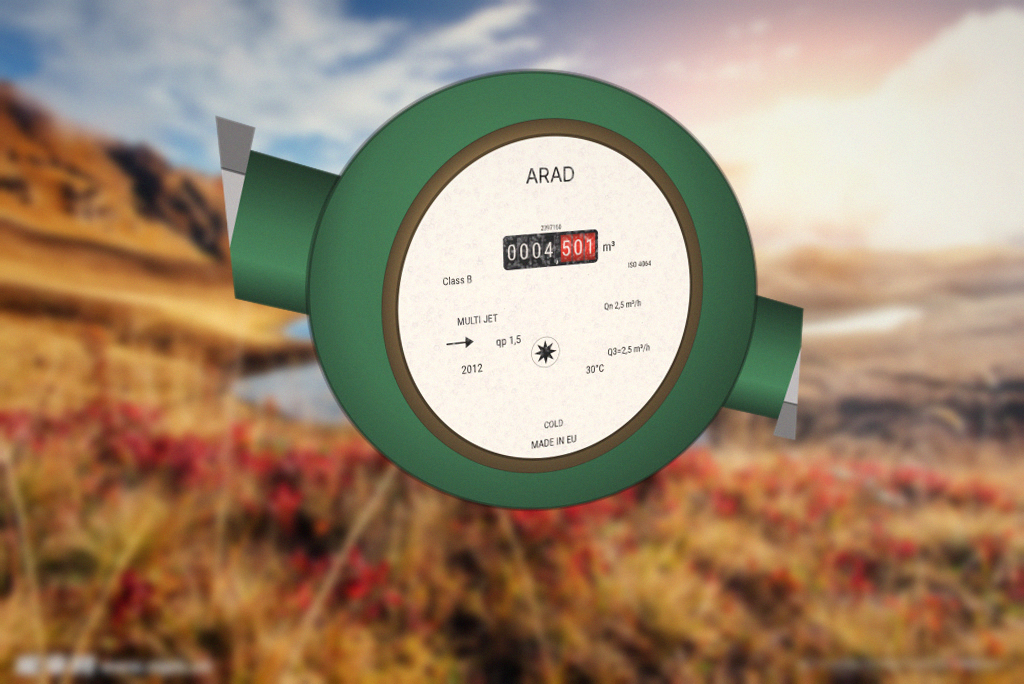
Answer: 4.501 m³
